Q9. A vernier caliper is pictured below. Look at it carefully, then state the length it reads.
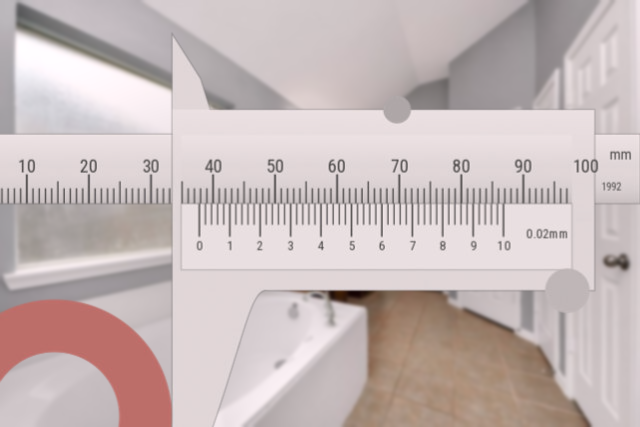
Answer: 37.8 mm
